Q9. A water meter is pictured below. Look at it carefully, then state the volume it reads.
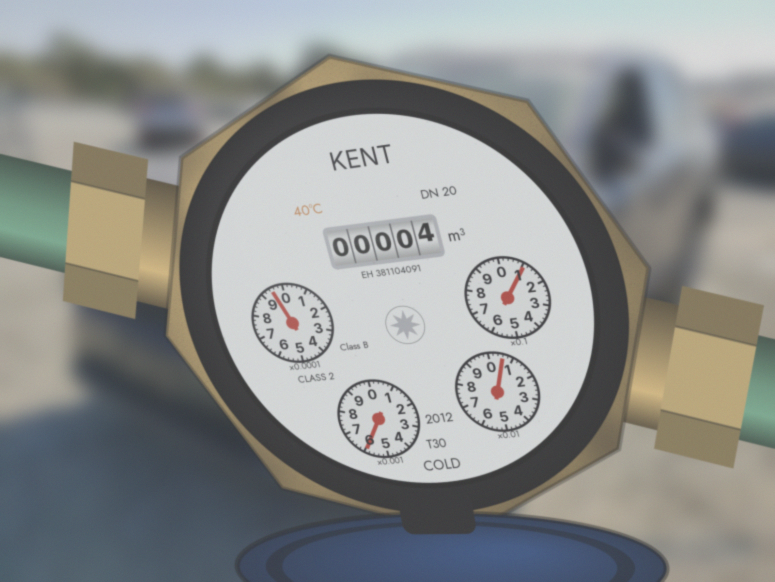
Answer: 4.1059 m³
